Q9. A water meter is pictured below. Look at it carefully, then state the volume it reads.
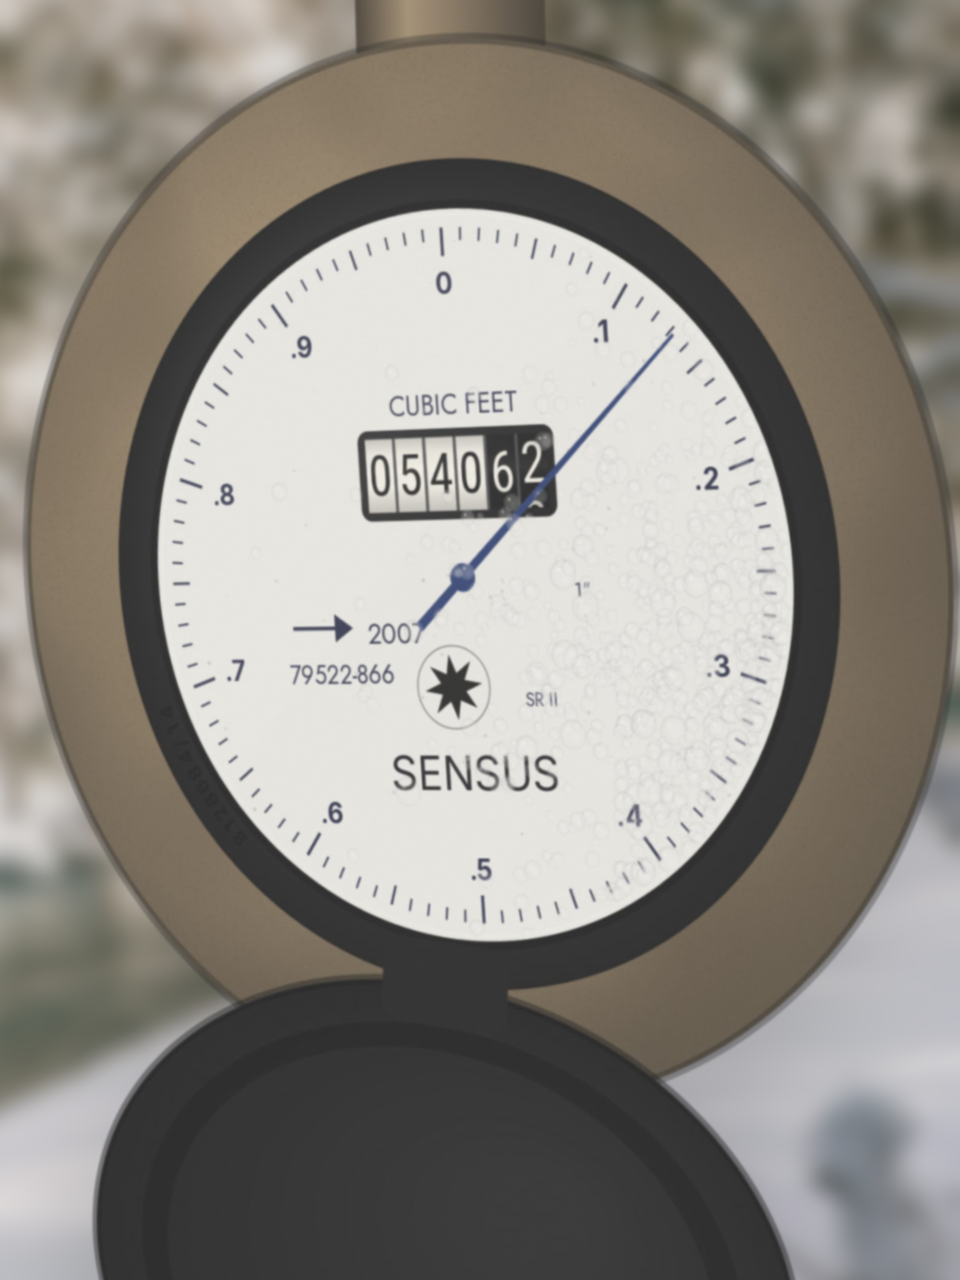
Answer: 54062.13 ft³
